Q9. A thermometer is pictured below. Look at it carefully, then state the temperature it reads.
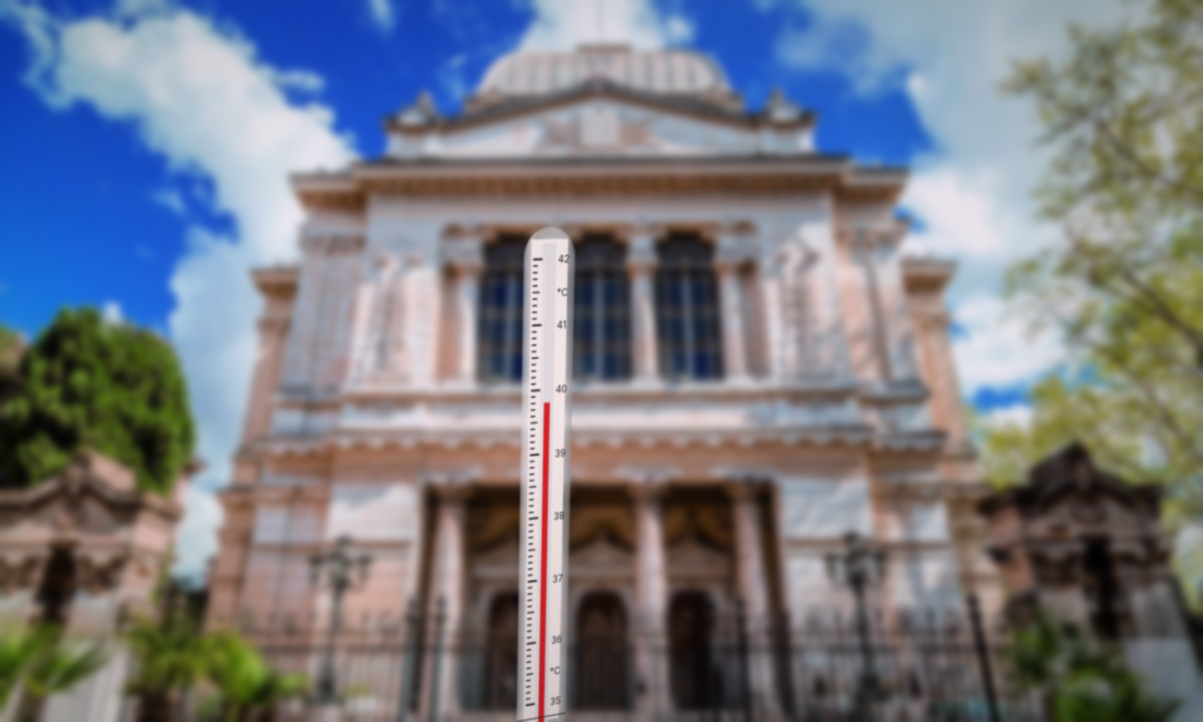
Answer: 39.8 °C
